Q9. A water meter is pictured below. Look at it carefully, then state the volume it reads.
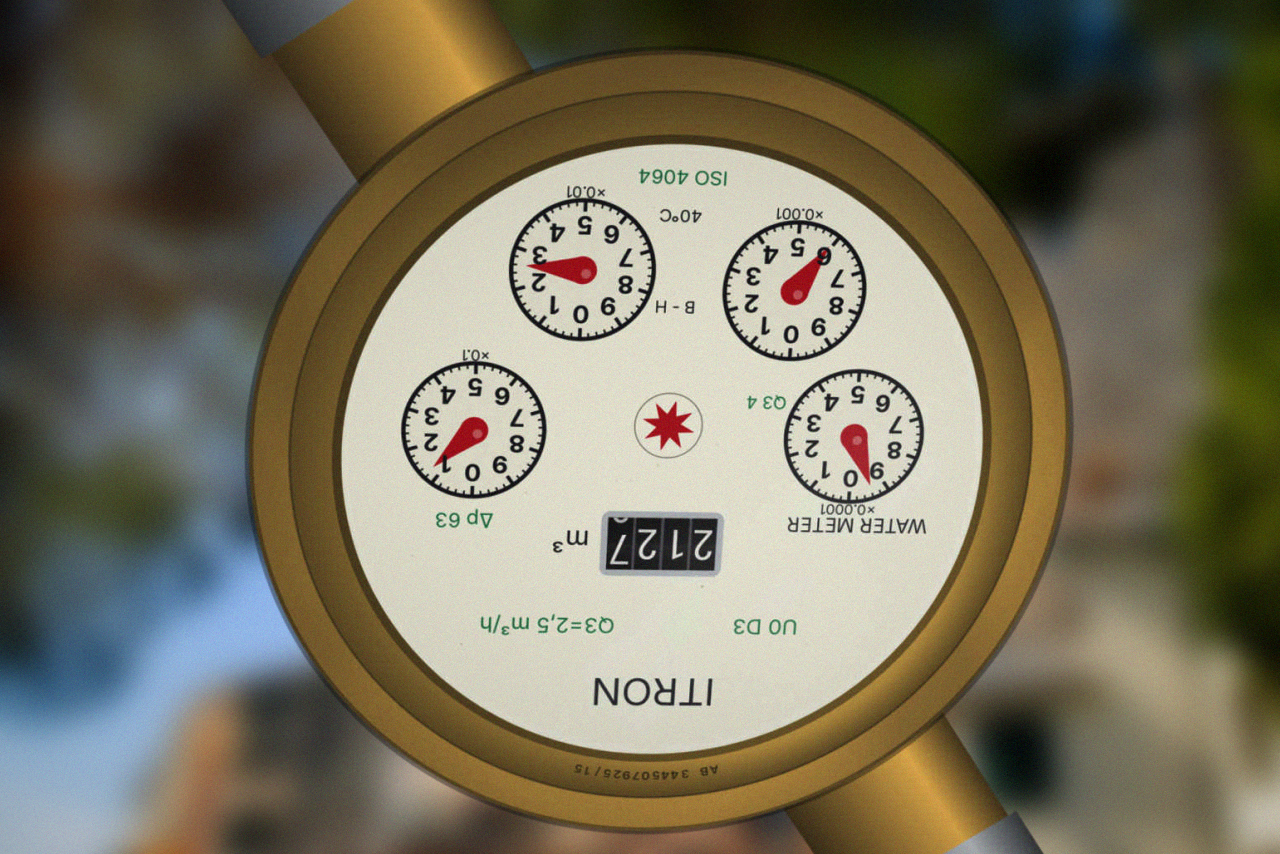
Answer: 2127.1259 m³
